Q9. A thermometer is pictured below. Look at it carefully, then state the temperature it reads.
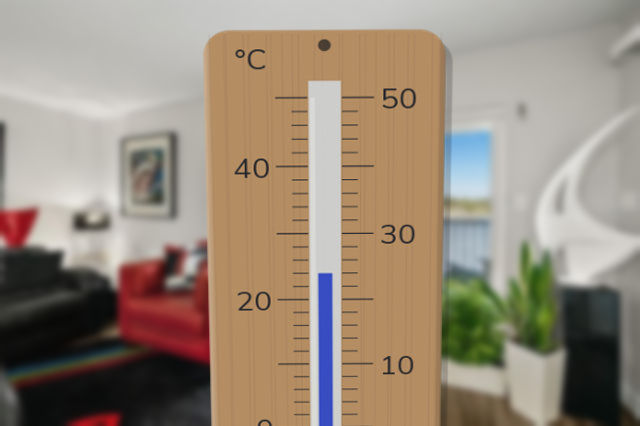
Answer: 24 °C
